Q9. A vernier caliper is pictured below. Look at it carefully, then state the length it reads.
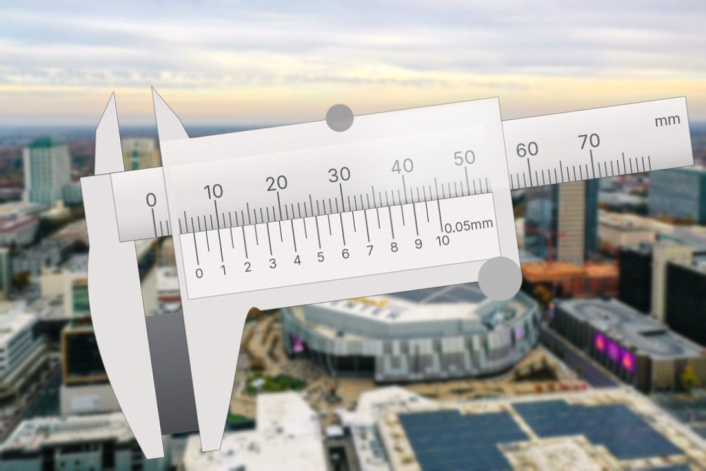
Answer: 6.0 mm
